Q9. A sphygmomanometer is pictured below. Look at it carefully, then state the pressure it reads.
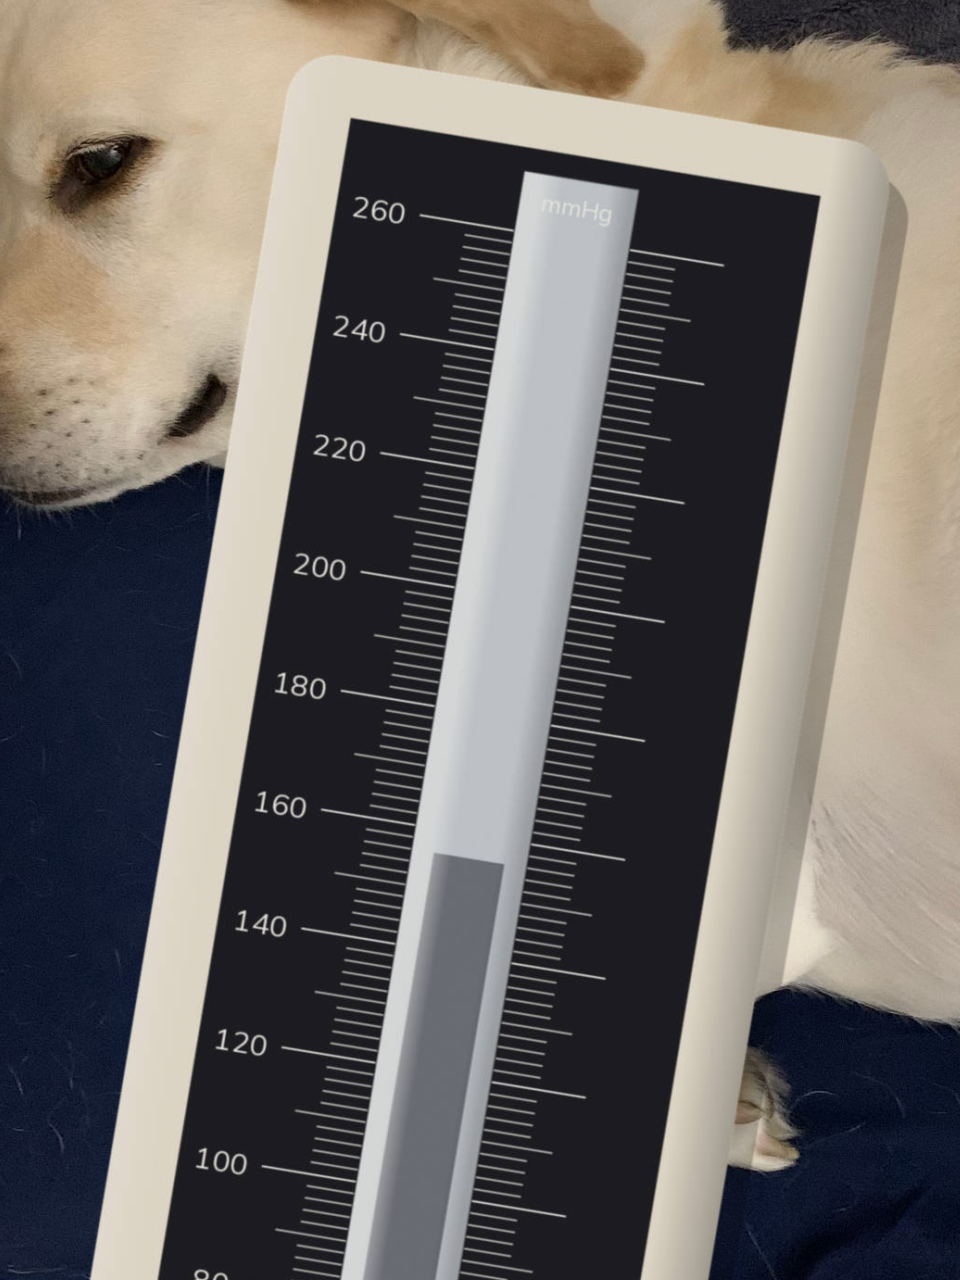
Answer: 156 mmHg
